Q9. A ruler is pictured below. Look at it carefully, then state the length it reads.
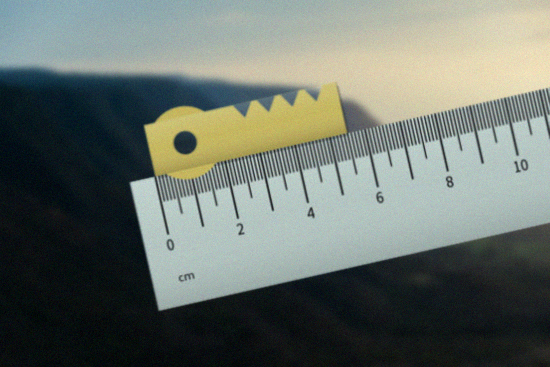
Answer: 5.5 cm
